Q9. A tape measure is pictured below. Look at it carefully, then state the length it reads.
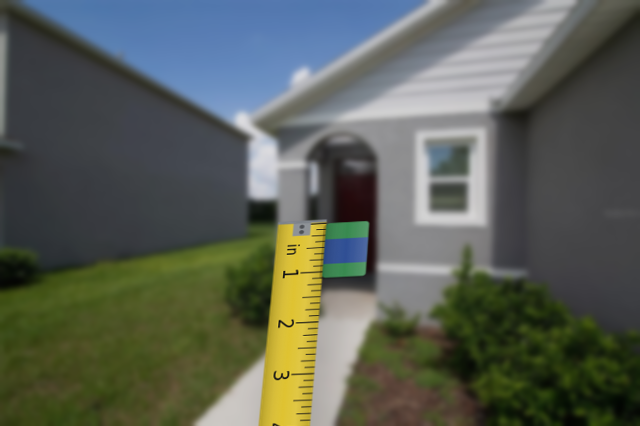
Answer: 1.125 in
